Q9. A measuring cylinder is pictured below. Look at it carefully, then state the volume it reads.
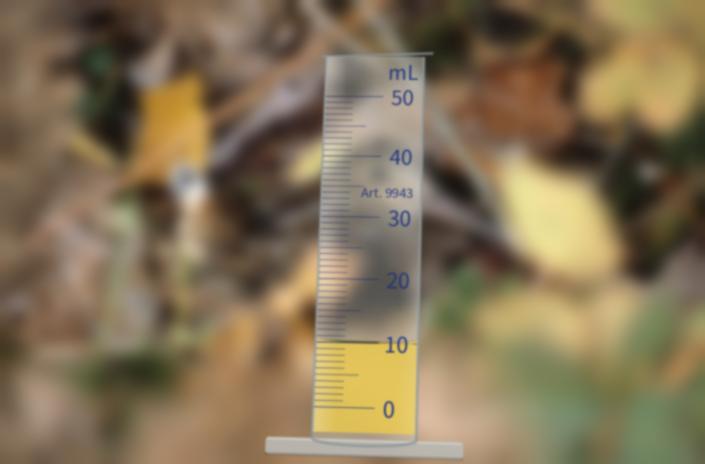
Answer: 10 mL
